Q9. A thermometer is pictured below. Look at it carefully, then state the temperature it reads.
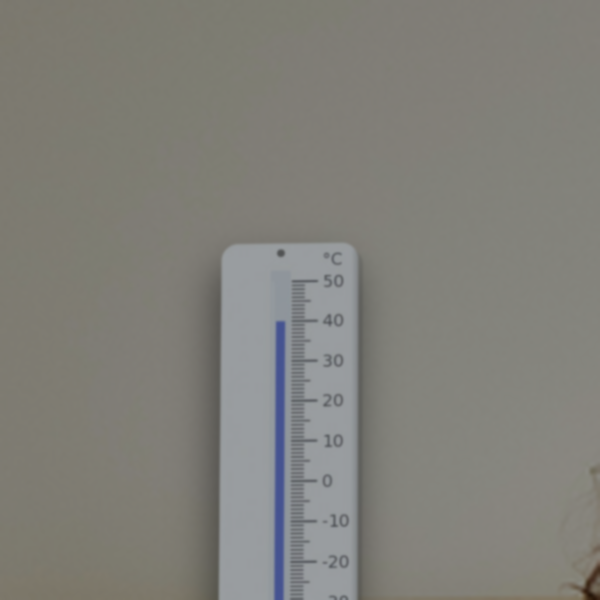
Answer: 40 °C
